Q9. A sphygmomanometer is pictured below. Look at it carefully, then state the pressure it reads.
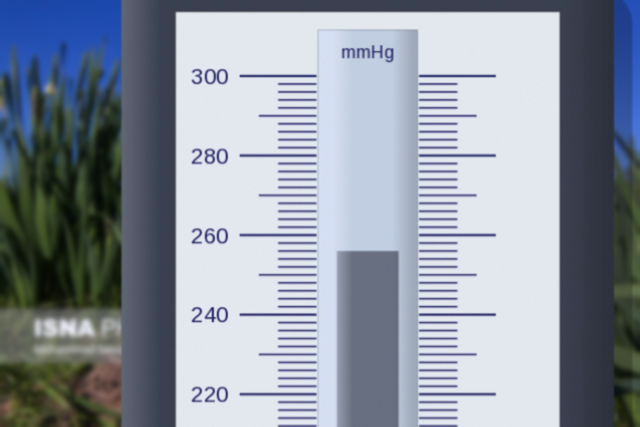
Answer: 256 mmHg
